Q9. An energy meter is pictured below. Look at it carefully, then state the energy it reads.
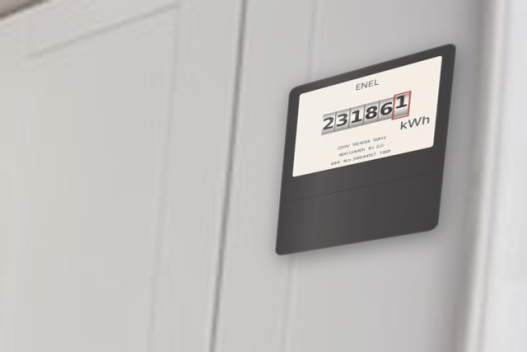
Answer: 23186.1 kWh
